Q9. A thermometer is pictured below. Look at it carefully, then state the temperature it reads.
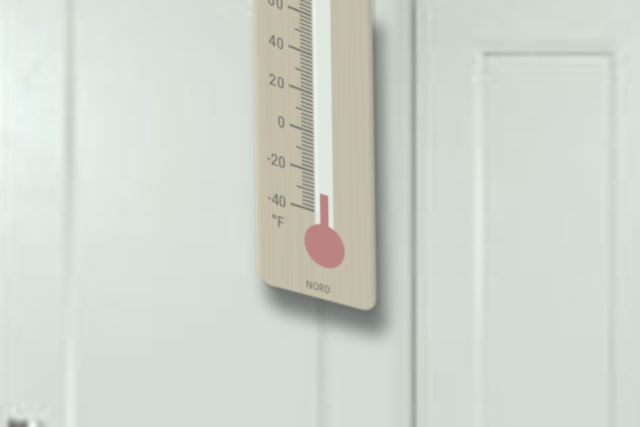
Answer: -30 °F
